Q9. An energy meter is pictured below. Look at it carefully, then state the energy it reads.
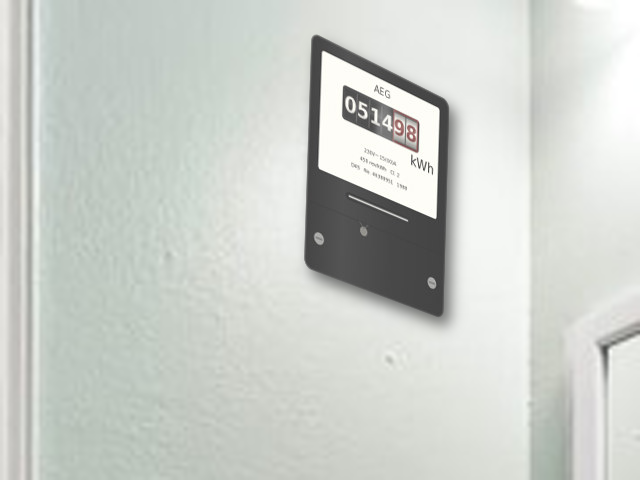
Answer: 514.98 kWh
